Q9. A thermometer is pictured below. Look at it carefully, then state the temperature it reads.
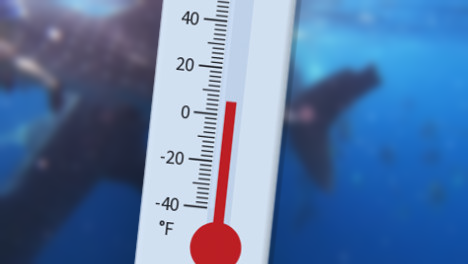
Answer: 6 °F
